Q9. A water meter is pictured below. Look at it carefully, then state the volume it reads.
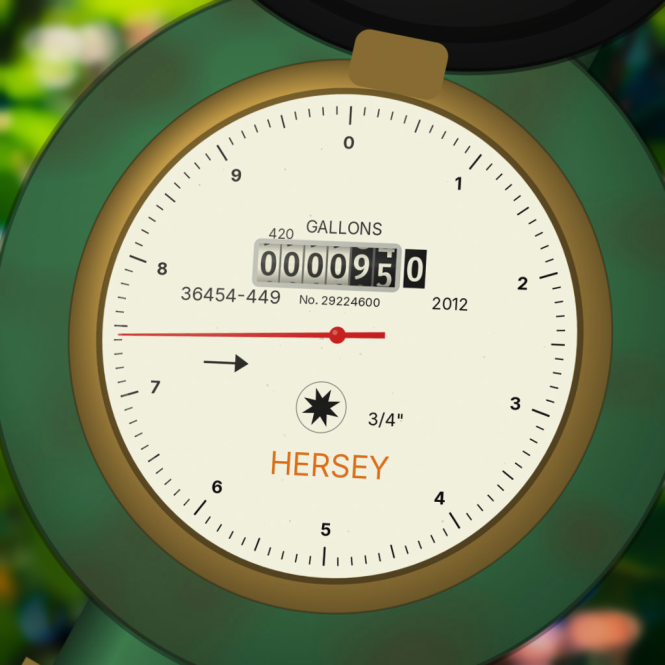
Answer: 947.4 gal
